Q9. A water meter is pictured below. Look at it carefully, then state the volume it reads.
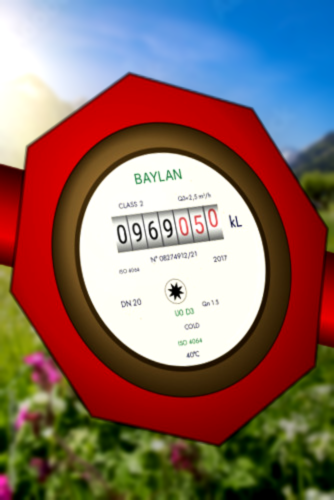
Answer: 969.050 kL
